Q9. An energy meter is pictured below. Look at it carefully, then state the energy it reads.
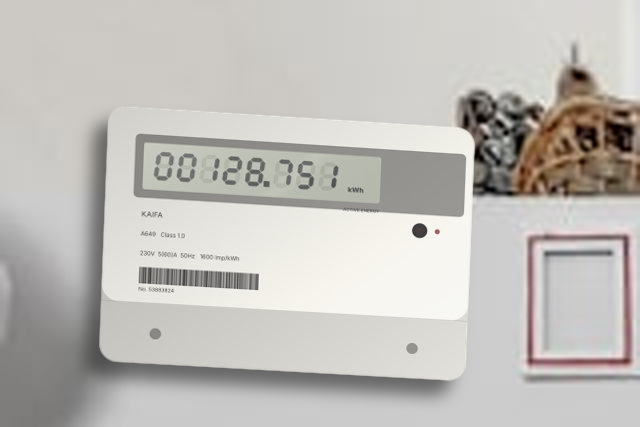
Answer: 128.751 kWh
